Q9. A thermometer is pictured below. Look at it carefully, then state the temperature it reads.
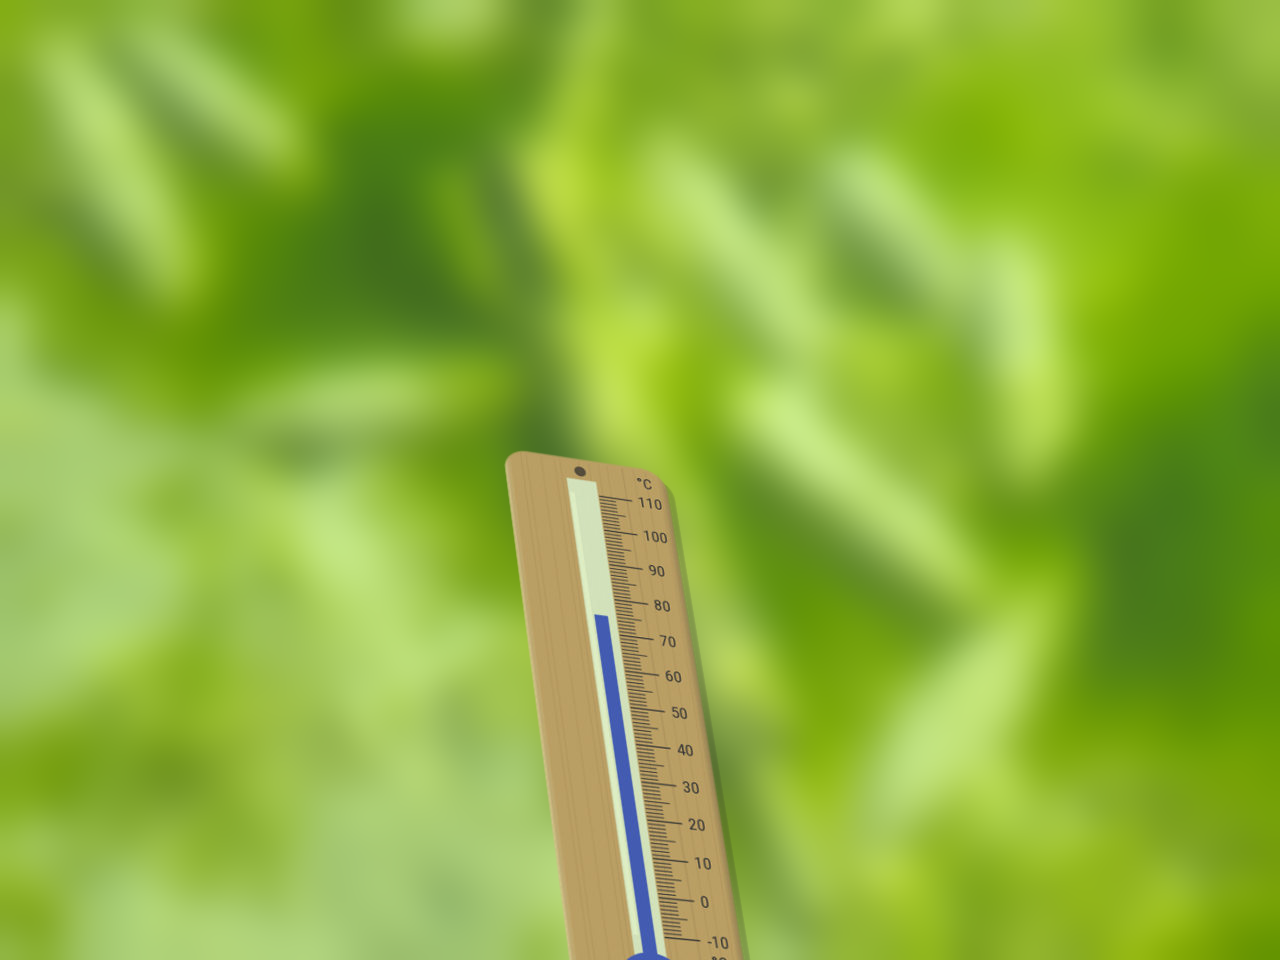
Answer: 75 °C
